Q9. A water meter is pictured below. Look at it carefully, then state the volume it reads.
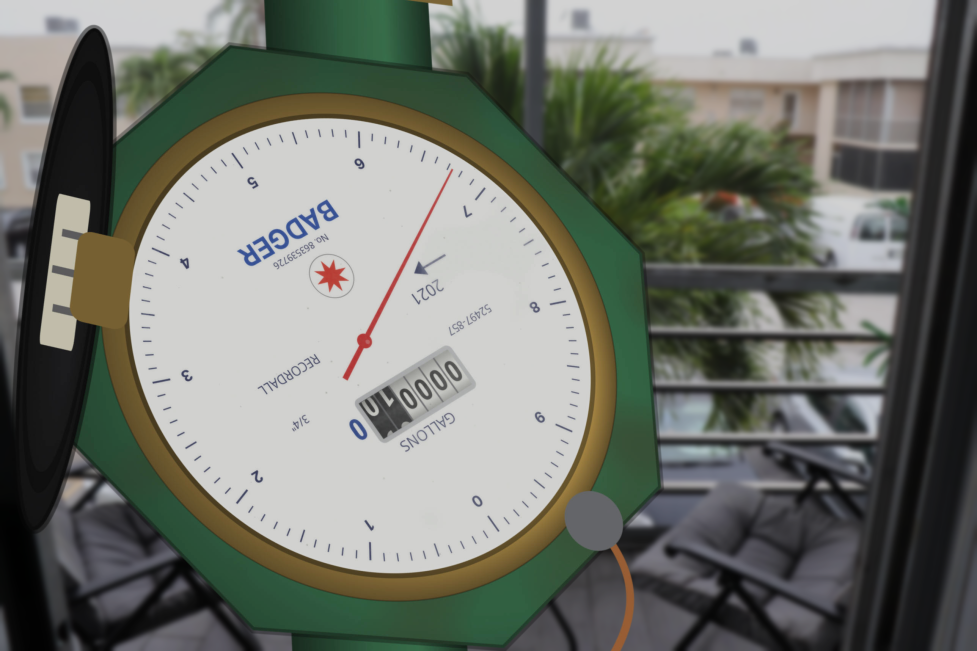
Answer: 96.7 gal
